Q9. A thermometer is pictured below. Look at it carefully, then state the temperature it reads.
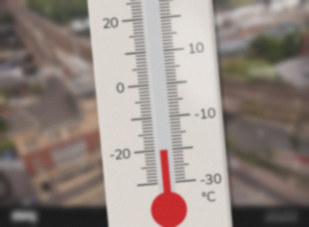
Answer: -20 °C
